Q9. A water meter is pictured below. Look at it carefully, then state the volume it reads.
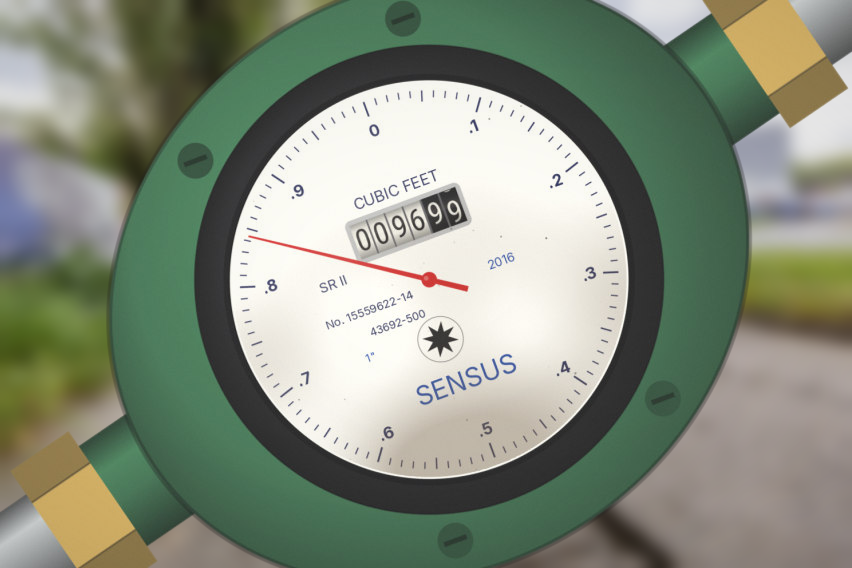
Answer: 9698.84 ft³
